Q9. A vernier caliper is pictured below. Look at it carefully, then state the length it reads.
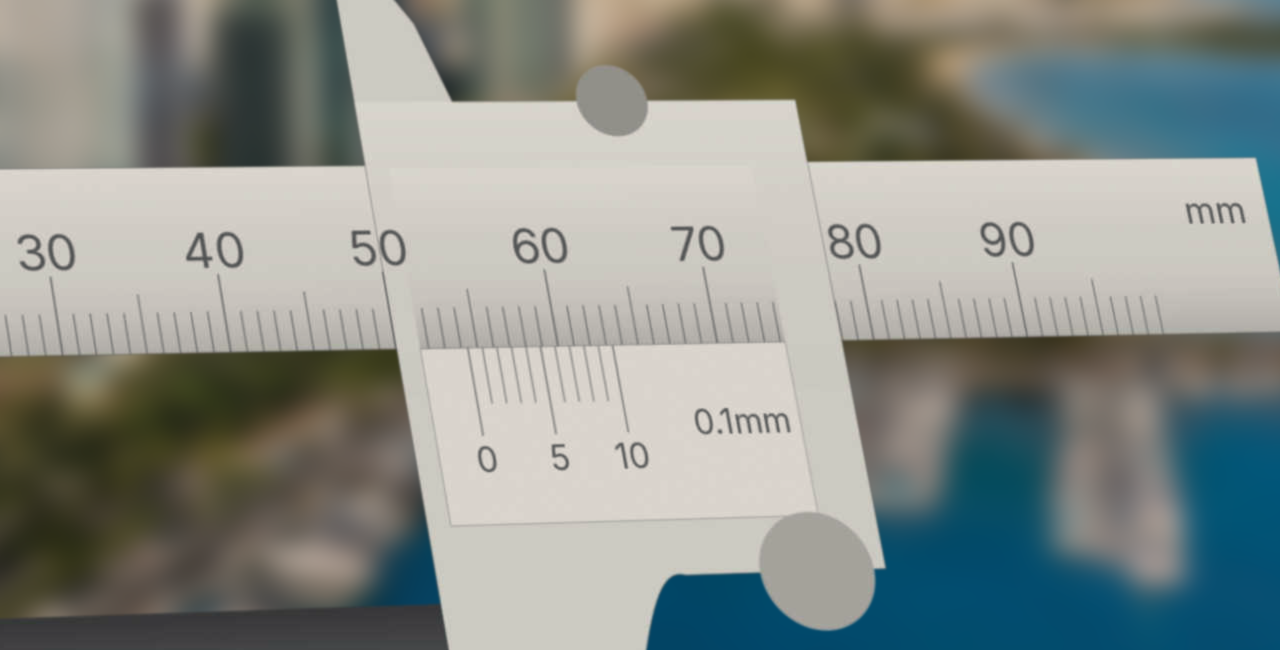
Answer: 54.4 mm
